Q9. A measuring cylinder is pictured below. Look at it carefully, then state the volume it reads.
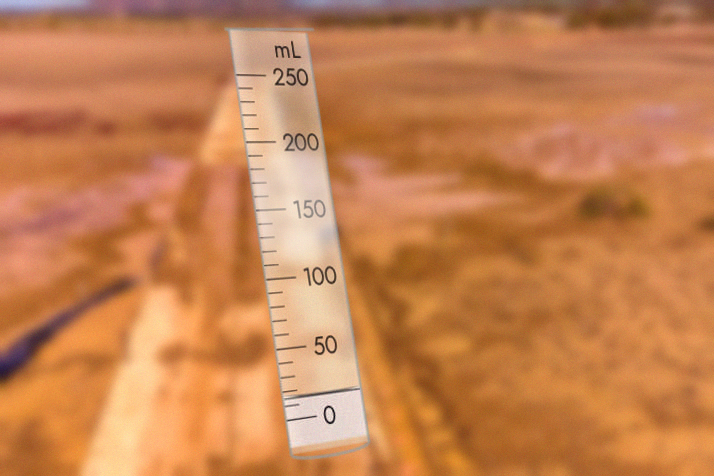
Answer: 15 mL
